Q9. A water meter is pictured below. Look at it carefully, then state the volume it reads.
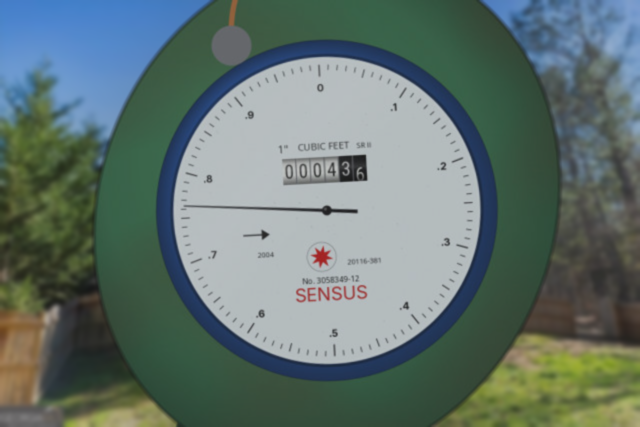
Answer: 435.76 ft³
